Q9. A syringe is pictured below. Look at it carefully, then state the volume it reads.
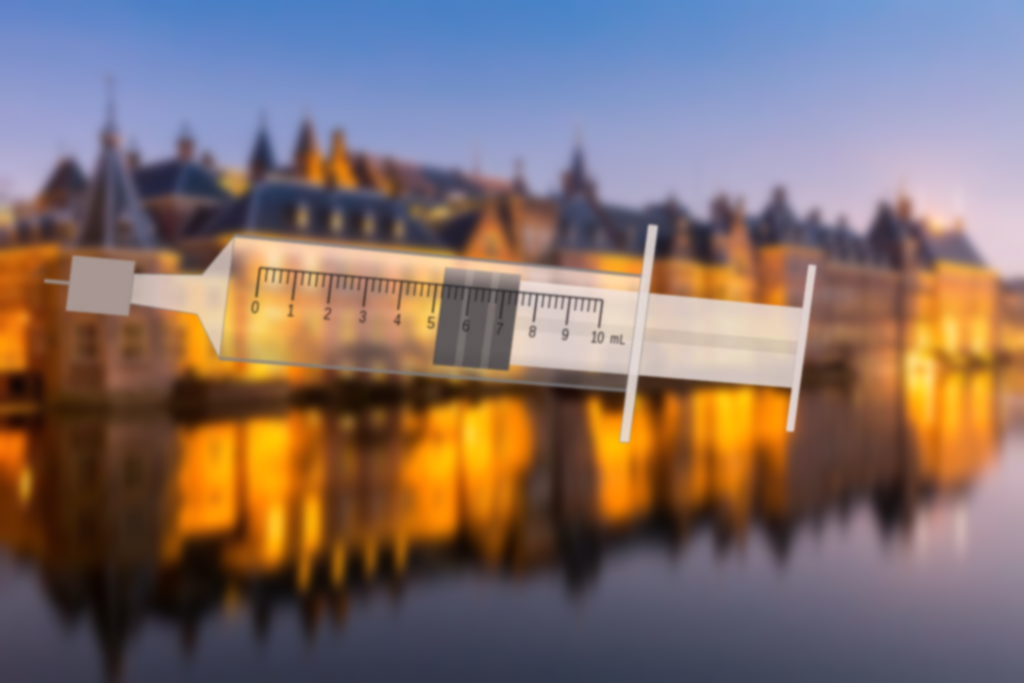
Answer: 5.2 mL
